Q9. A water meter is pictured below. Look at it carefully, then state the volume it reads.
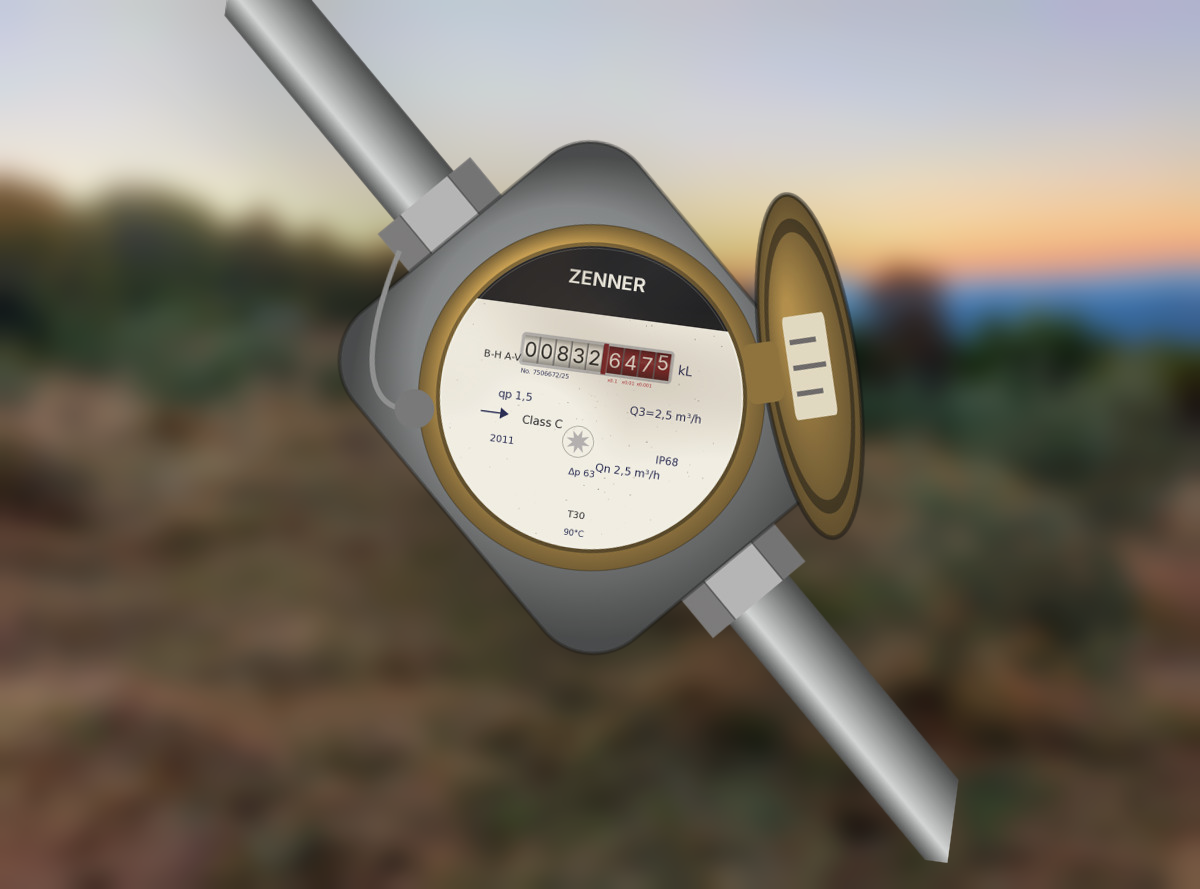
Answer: 832.6475 kL
